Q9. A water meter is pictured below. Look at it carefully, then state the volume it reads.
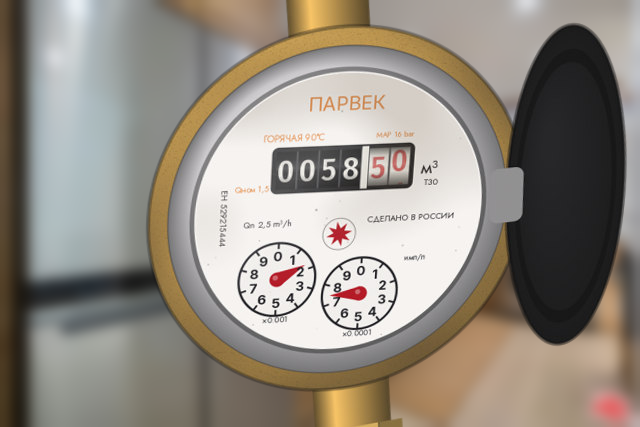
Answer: 58.5017 m³
